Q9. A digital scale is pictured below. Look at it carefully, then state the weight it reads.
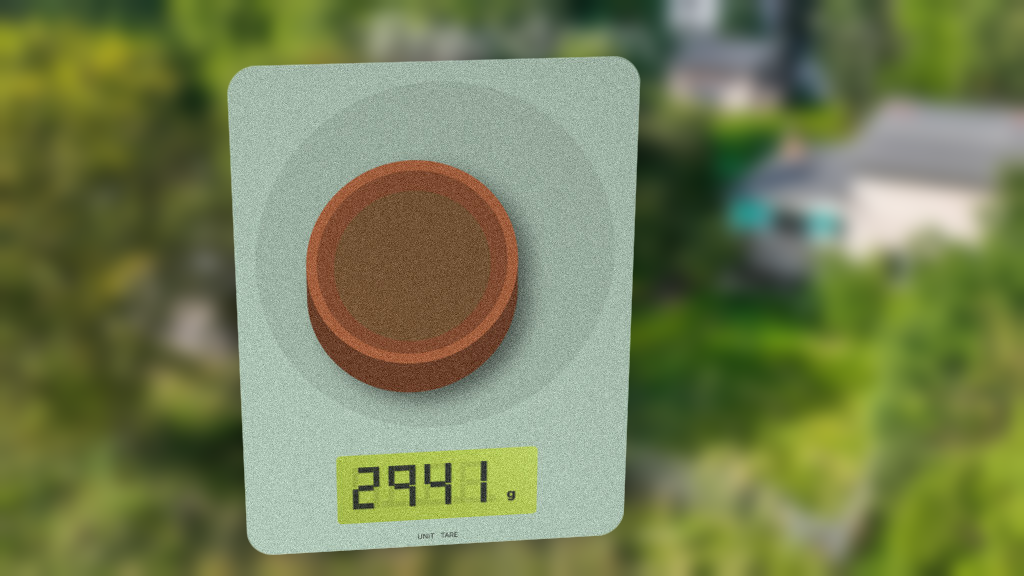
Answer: 2941 g
